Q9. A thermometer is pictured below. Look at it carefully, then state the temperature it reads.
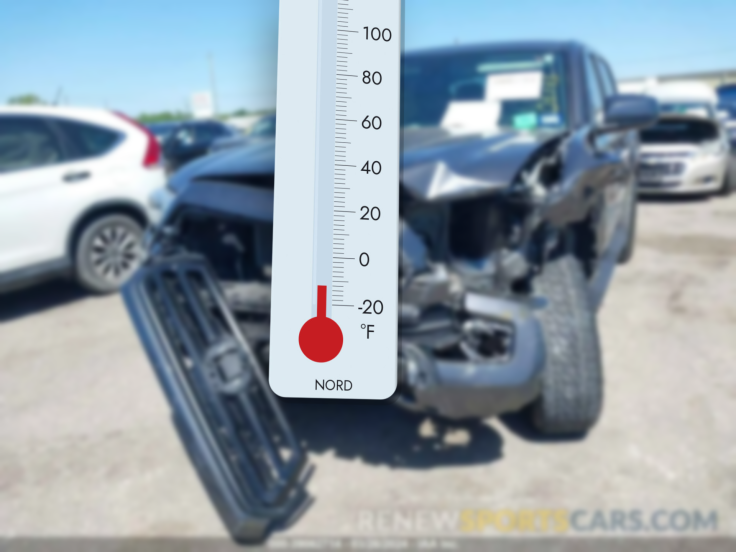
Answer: -12 °F
